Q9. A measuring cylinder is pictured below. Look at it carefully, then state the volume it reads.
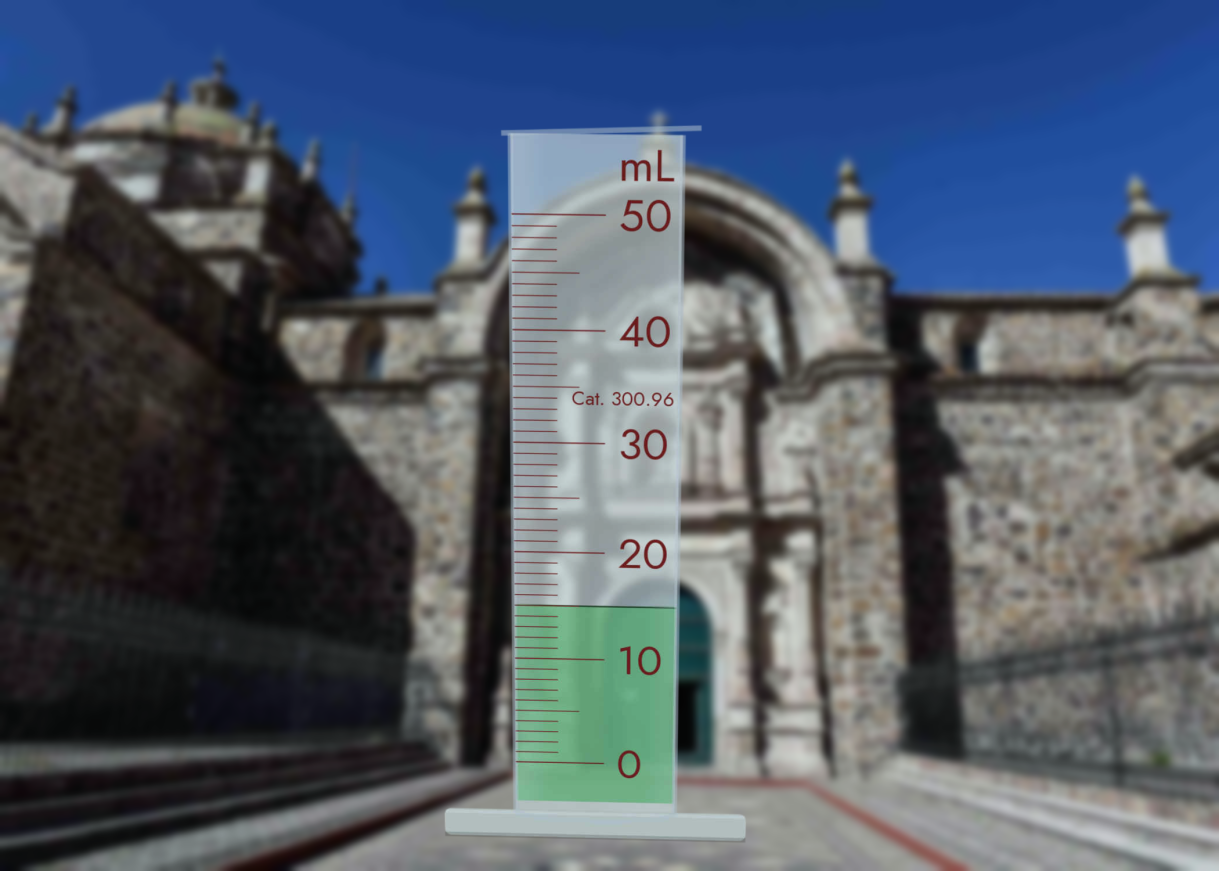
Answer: 15 mL
